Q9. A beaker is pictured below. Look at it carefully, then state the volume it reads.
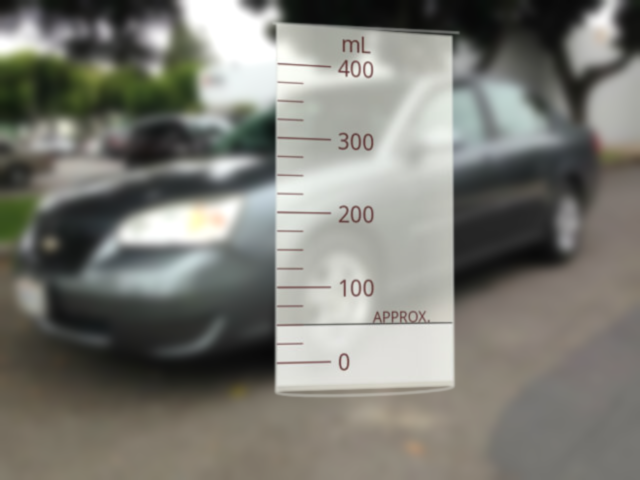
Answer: 50 mL
